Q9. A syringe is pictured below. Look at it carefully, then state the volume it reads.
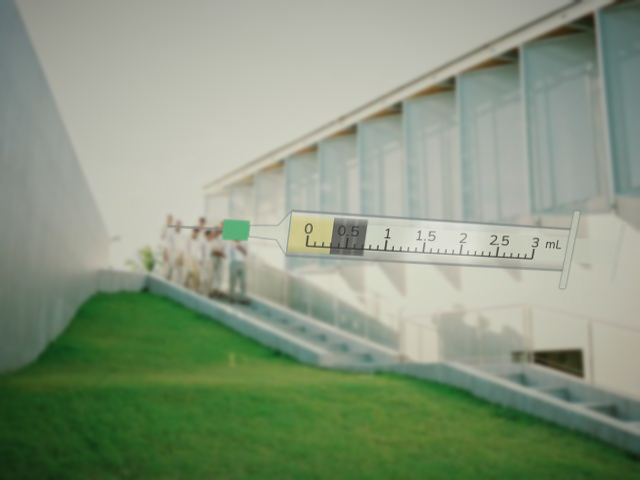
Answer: 0.3 mL
